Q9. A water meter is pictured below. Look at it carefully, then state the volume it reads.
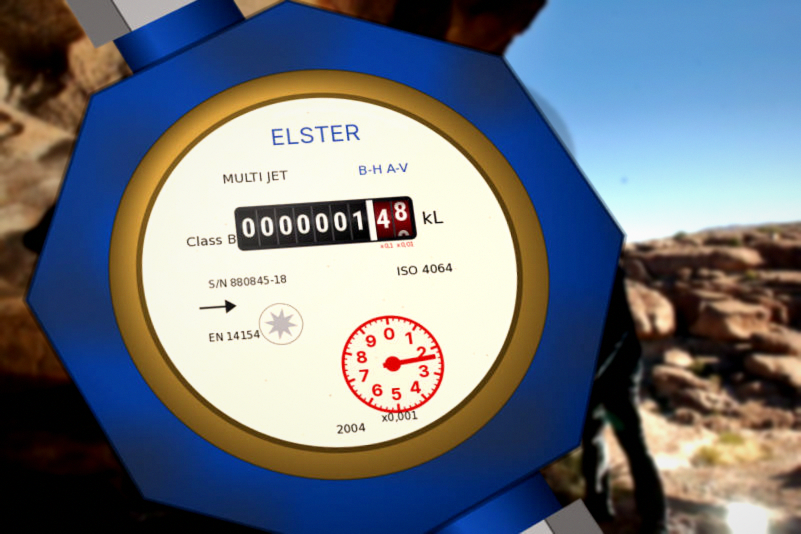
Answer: 1.482 kL
